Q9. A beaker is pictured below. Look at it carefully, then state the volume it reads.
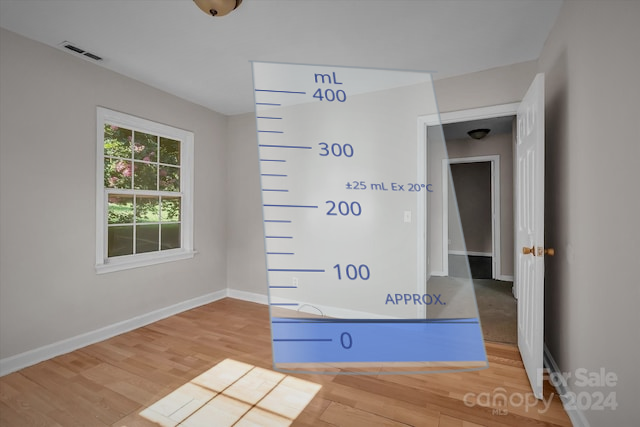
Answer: 25 mL
